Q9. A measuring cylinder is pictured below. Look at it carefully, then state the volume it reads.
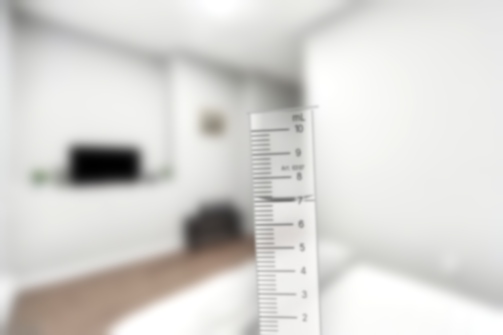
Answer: 7 mL
